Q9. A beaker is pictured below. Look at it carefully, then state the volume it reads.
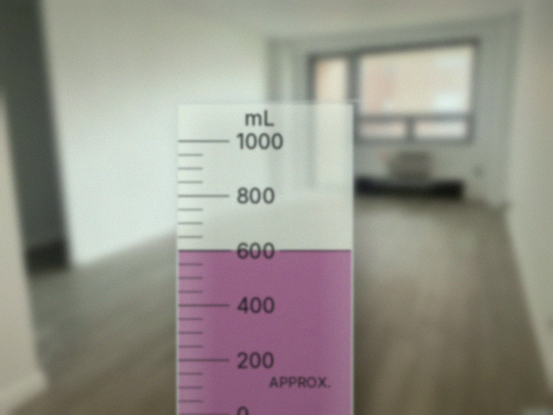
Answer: 600 mL
